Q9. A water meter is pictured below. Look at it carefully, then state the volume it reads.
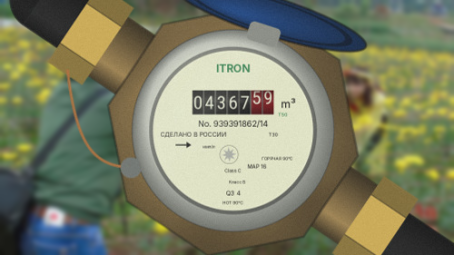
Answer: 4367.59 m³
